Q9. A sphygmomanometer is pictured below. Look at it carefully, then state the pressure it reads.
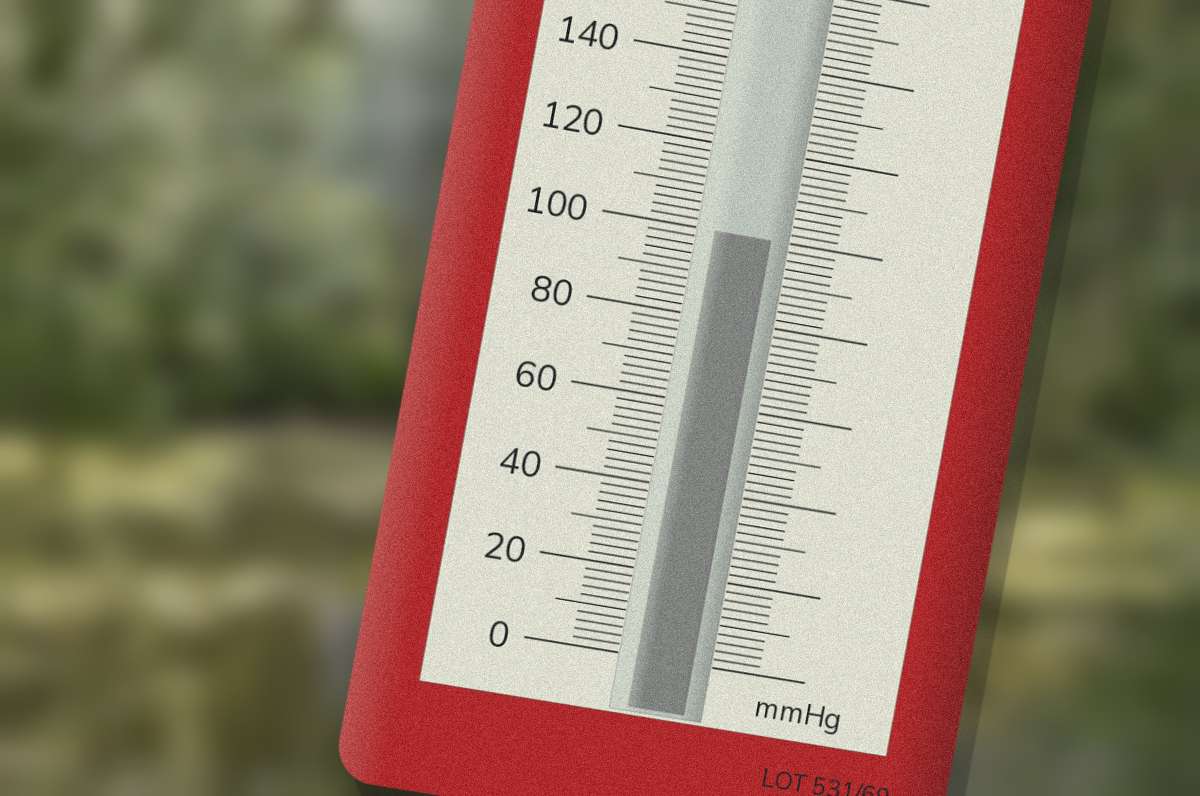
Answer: 100 mmHg
